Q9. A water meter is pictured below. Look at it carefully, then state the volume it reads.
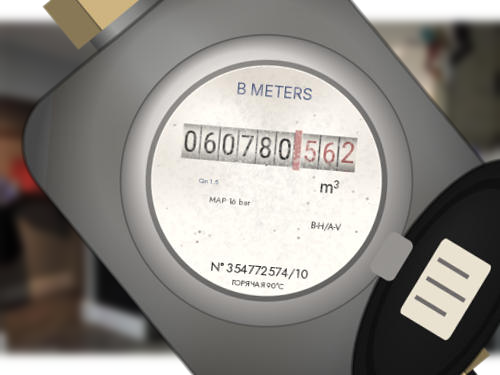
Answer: 60780.562 m³
